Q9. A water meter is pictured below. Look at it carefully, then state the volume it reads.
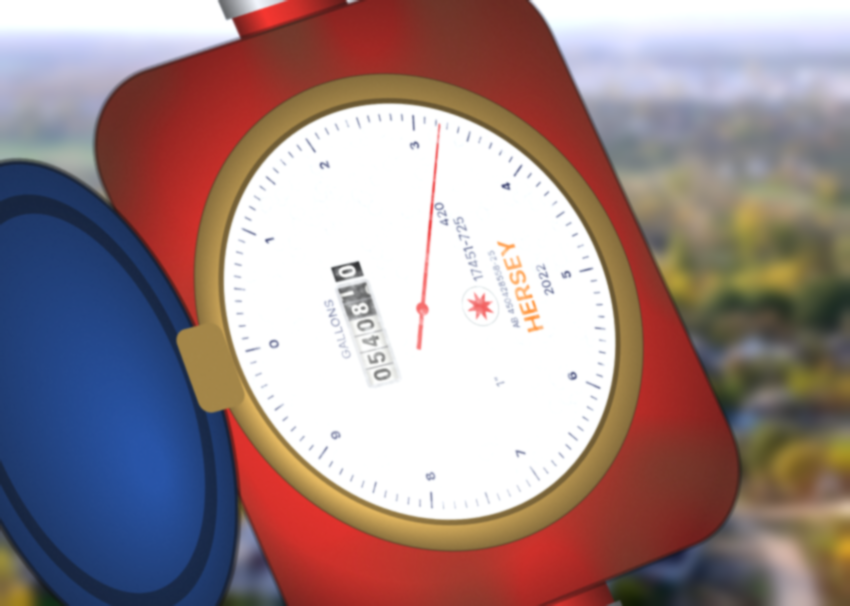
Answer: 540813.2 gal
